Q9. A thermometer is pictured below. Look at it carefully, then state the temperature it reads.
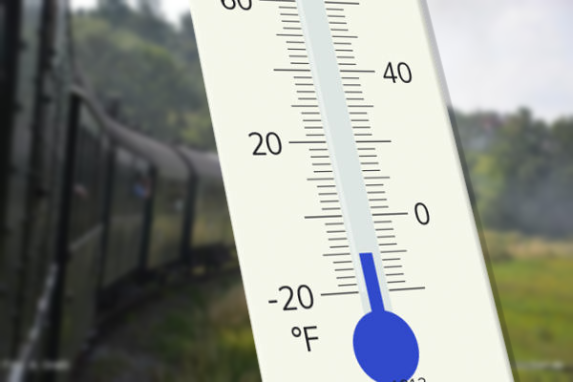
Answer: -10 °F
